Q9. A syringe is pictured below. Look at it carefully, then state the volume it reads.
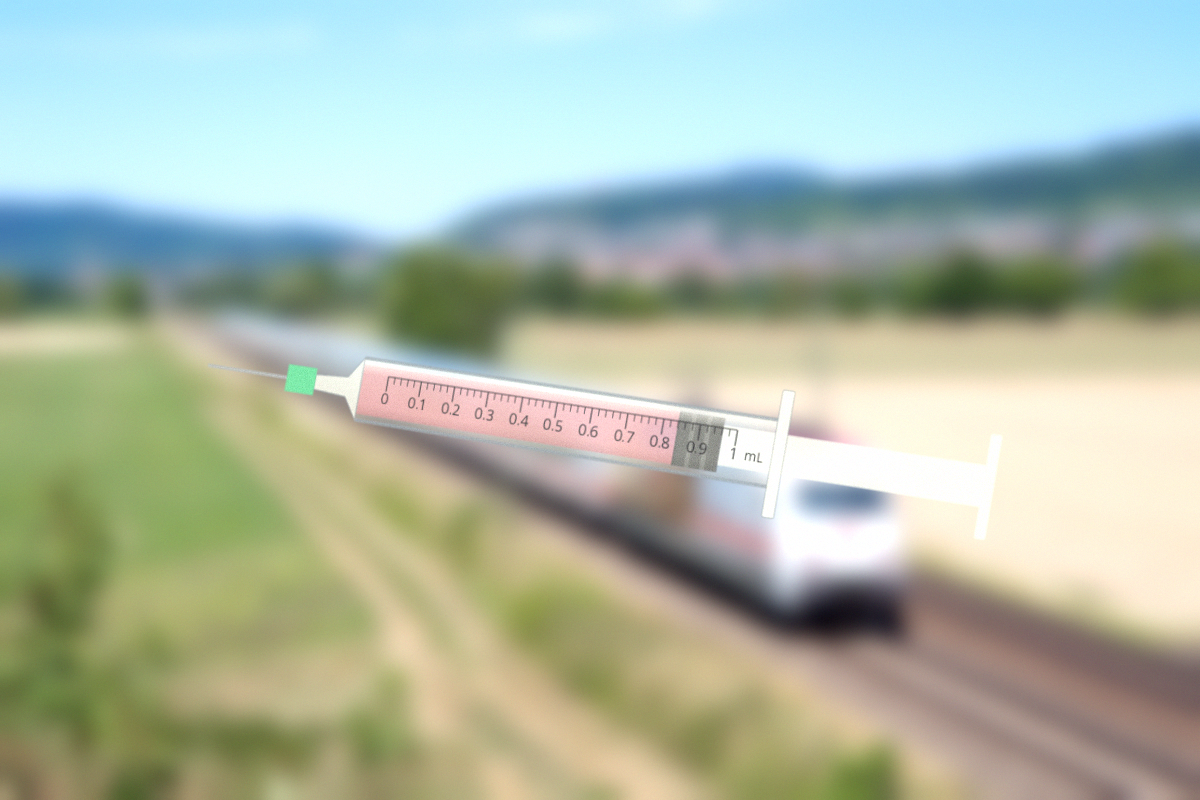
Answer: 0.84 mL
